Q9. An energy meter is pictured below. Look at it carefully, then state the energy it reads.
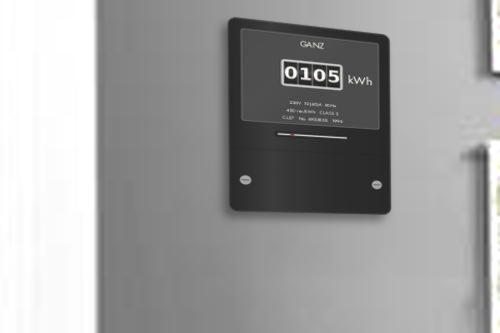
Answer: 105 kWh
